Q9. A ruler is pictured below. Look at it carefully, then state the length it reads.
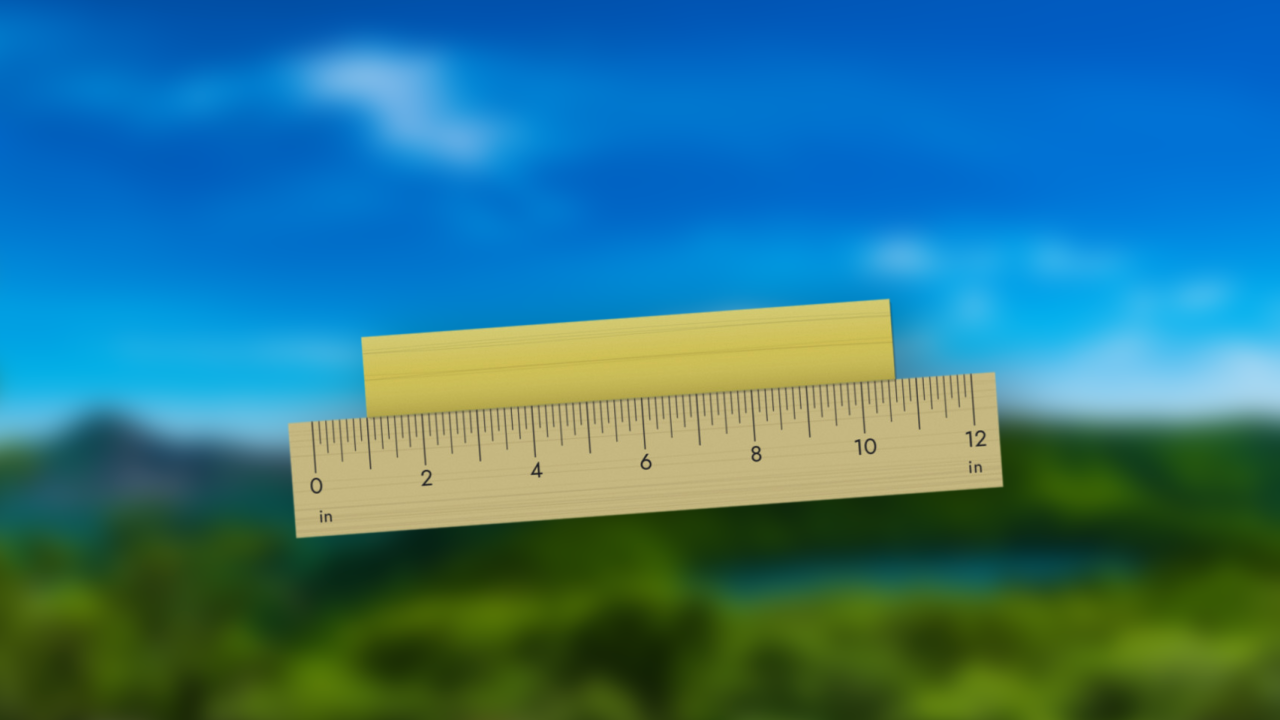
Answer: 9.625 in
